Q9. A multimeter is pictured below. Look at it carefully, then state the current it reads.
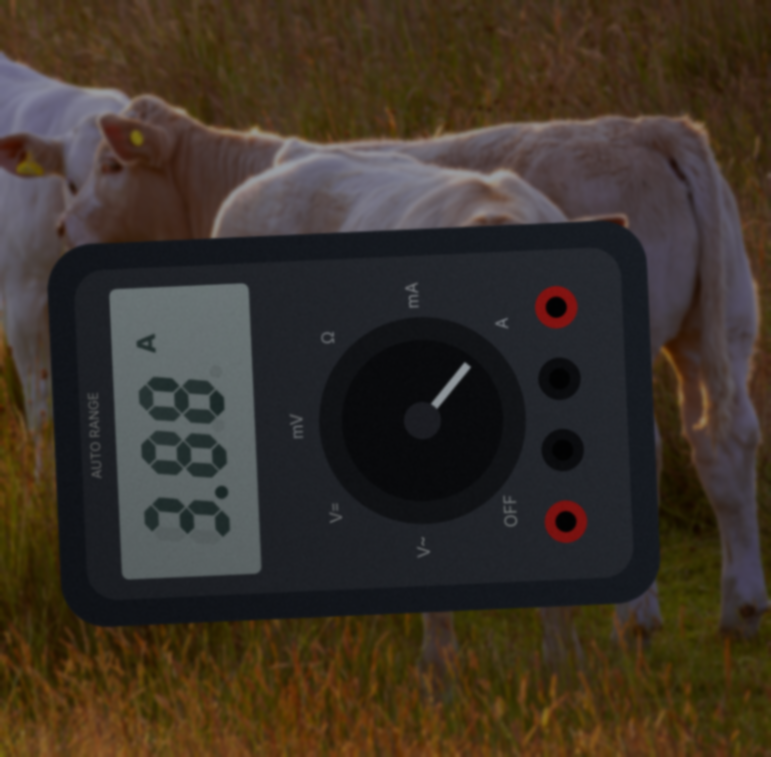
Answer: 3.88 A
